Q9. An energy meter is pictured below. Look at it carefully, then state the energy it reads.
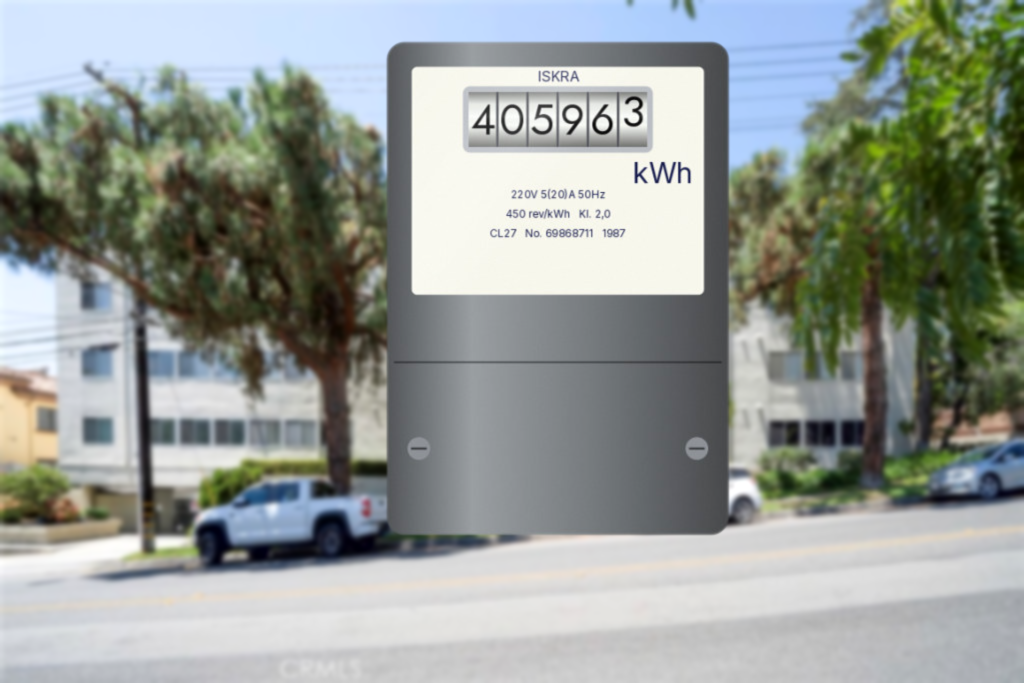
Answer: 405963 kWh
